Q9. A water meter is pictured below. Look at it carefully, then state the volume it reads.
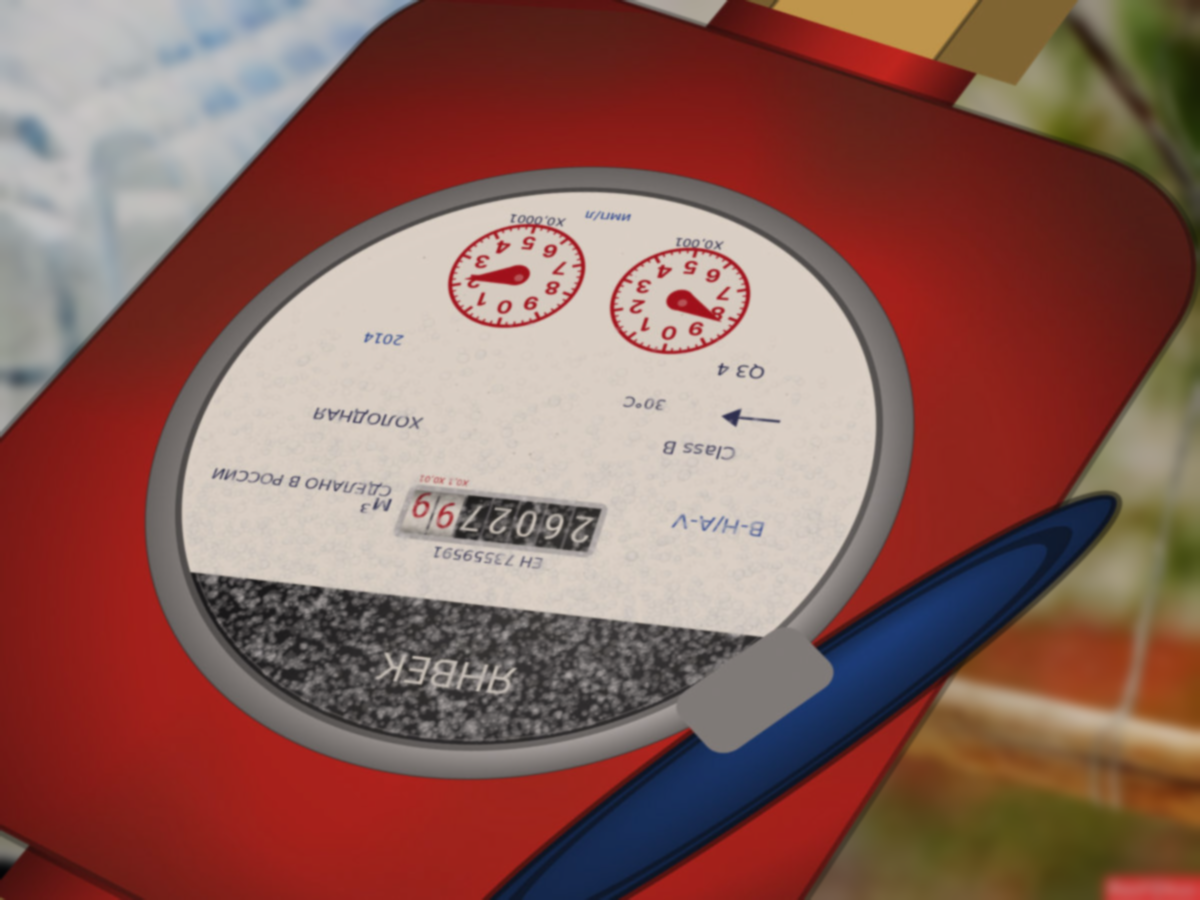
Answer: 26027.9882 m³
